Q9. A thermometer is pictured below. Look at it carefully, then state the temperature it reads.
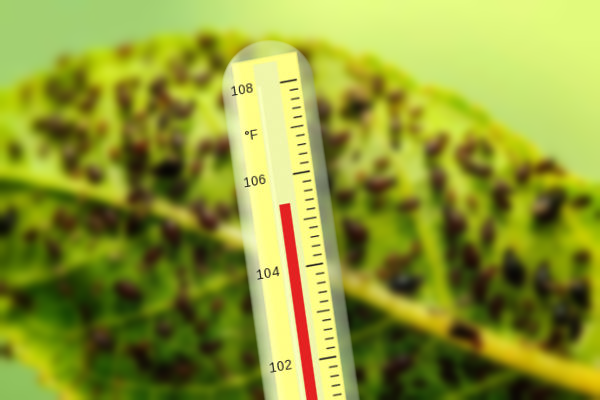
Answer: 105.4 °F
